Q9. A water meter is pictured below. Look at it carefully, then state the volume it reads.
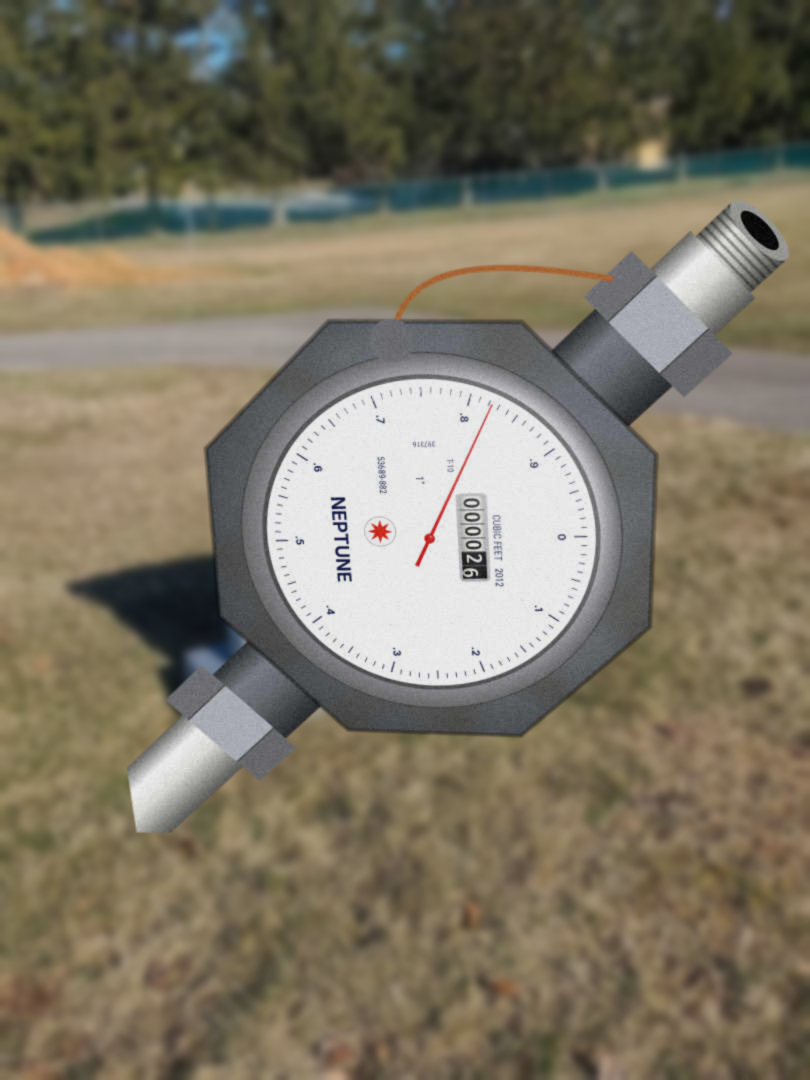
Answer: 25.82 ft³
